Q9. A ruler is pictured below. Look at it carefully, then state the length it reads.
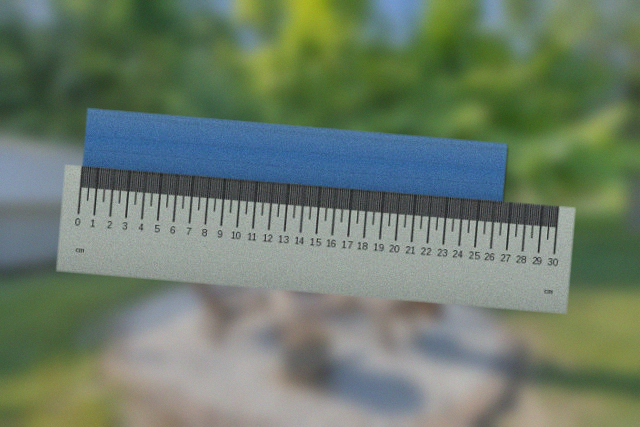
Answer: 26.5 cm
